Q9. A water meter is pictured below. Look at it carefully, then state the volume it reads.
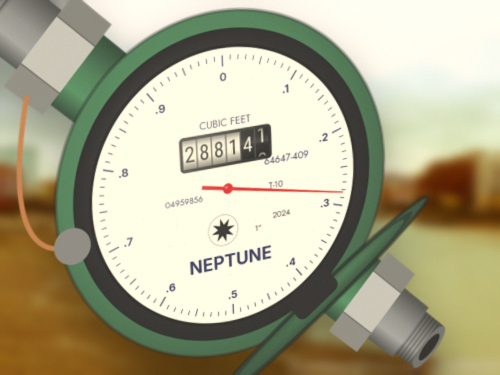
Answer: 288141.28 ft³
